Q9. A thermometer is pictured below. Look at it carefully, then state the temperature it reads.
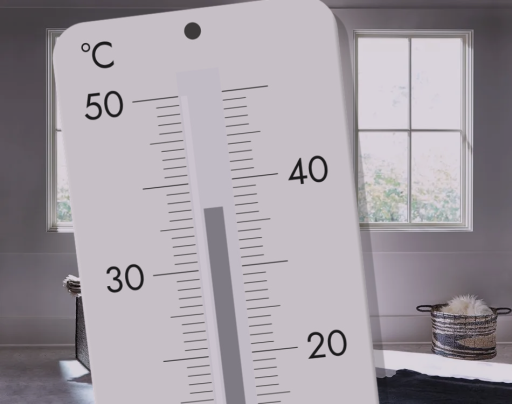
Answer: 37 °C
